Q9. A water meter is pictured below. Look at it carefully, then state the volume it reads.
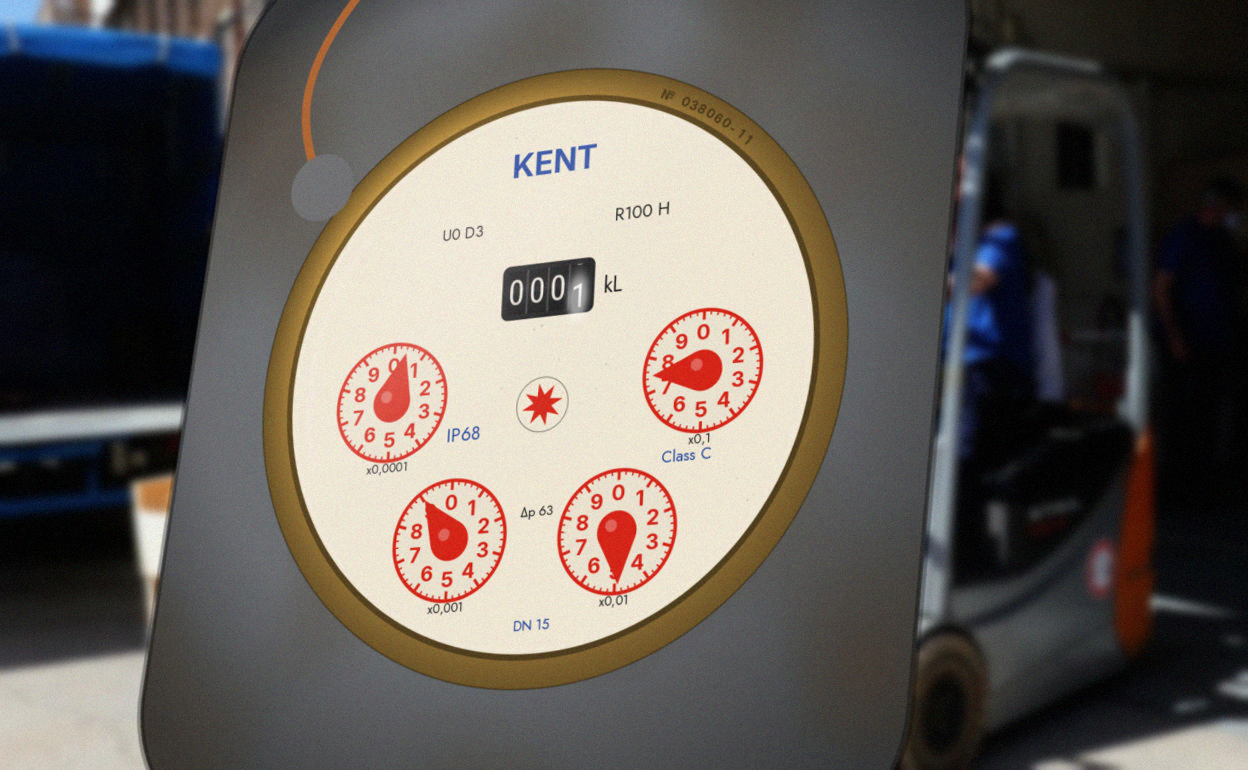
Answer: 0.7490 kL
